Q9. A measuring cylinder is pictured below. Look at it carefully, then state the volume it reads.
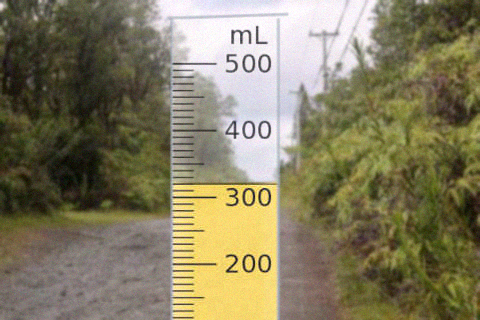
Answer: 320 mL
